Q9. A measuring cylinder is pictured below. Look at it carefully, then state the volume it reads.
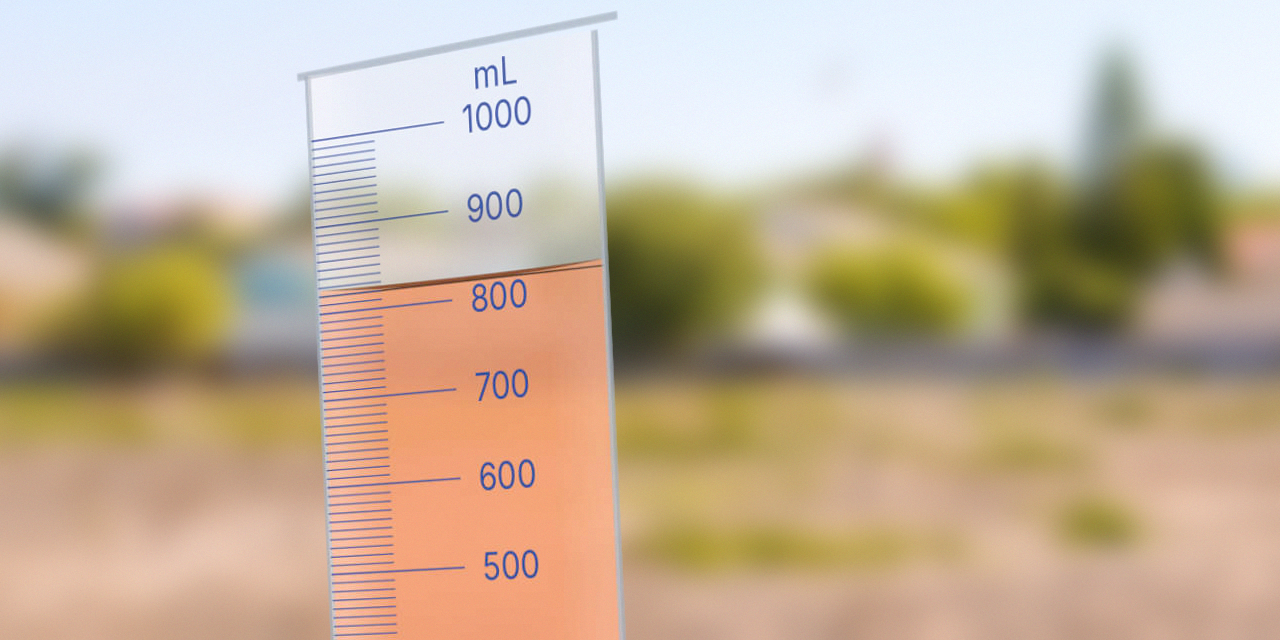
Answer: 820 mL
